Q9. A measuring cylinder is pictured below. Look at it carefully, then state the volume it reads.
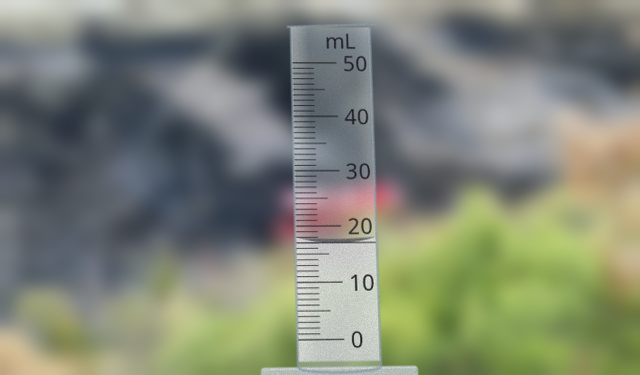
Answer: 17 mL
